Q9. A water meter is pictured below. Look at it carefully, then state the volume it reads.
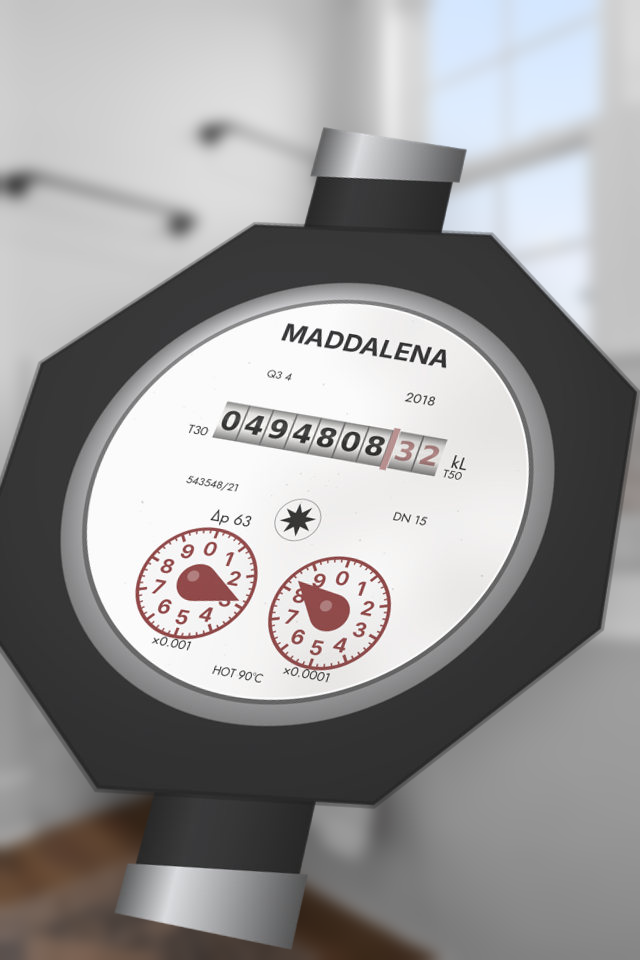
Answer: 494808.3228 kL
